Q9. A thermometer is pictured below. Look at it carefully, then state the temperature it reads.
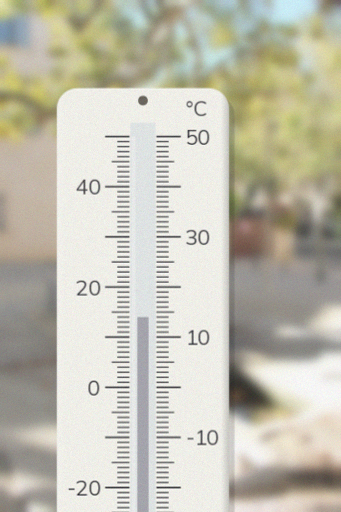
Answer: 14 °C
